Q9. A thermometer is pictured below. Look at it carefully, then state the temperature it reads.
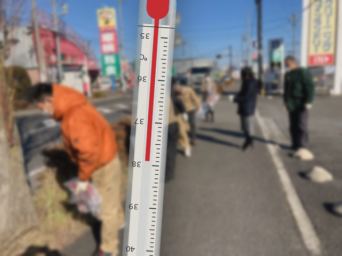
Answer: 37.9 °C
